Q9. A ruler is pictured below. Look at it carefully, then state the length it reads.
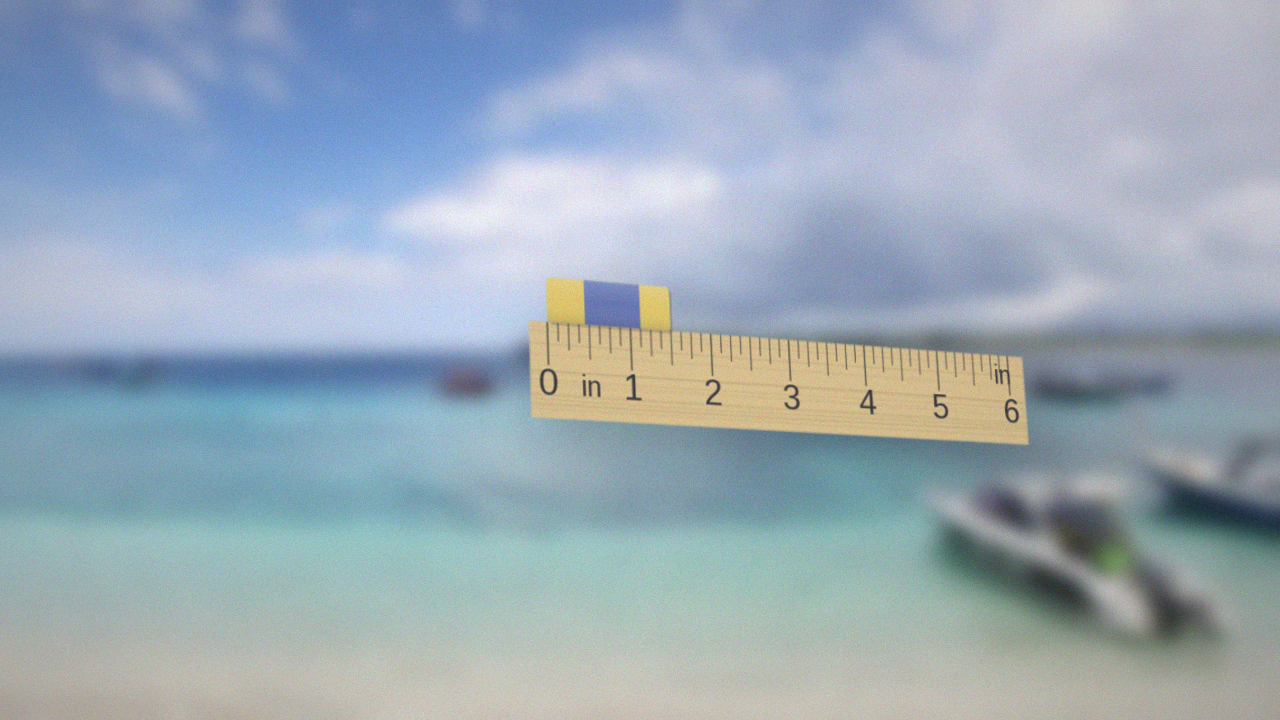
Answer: 1.5 in
